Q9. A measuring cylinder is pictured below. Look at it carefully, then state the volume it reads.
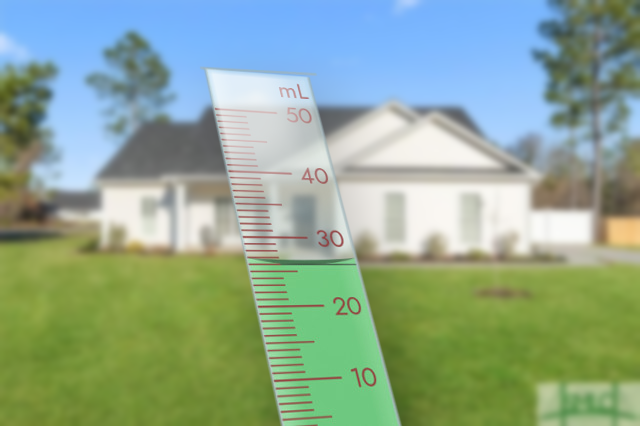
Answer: 26 mL
